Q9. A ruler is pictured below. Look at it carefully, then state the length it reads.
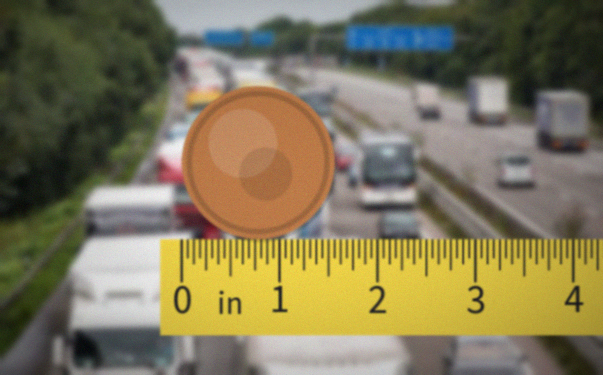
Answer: 1.5625 in
